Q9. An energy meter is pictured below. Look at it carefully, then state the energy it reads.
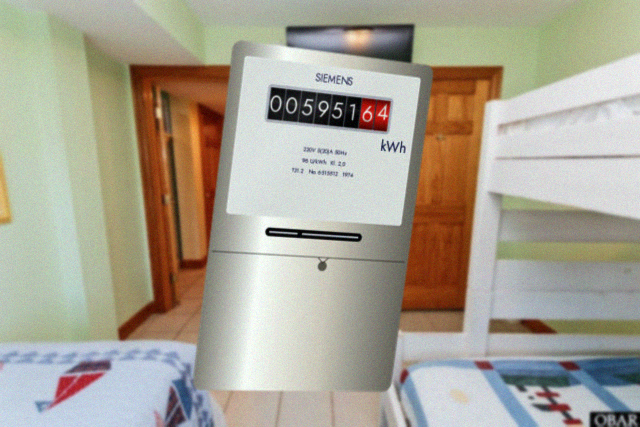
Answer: 5951.64 kWh
